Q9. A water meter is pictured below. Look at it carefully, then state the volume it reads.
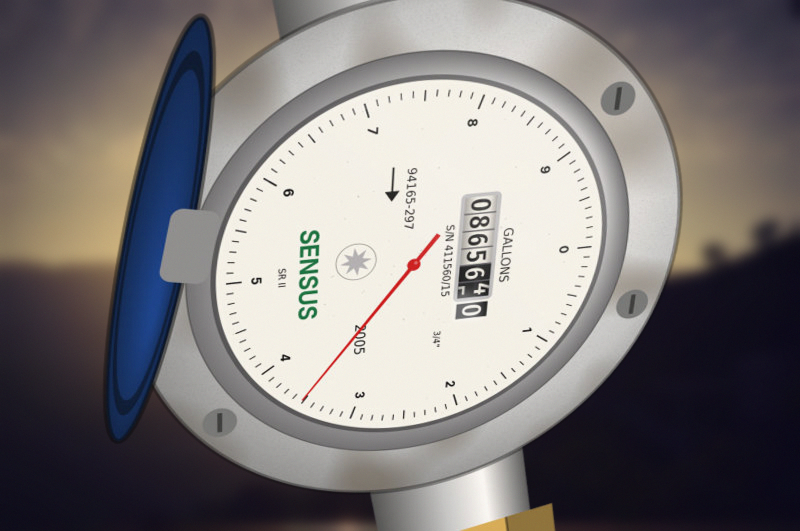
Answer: 865643.5 gal
